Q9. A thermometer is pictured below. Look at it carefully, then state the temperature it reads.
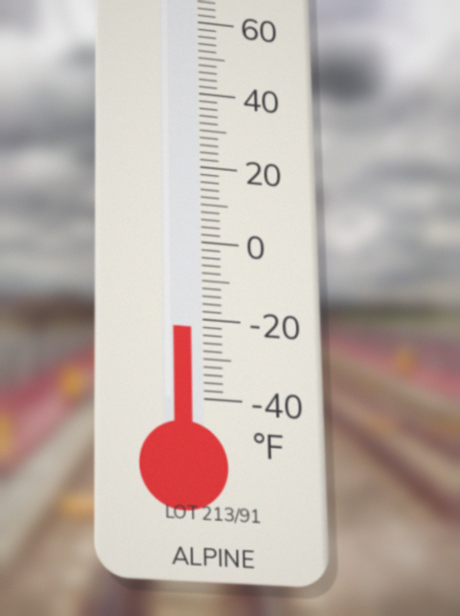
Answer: -22 °F
